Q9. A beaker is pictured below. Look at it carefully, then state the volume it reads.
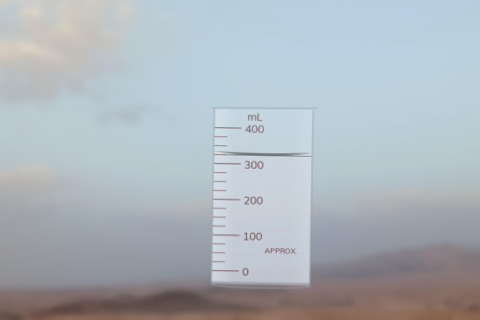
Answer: 325 mL
